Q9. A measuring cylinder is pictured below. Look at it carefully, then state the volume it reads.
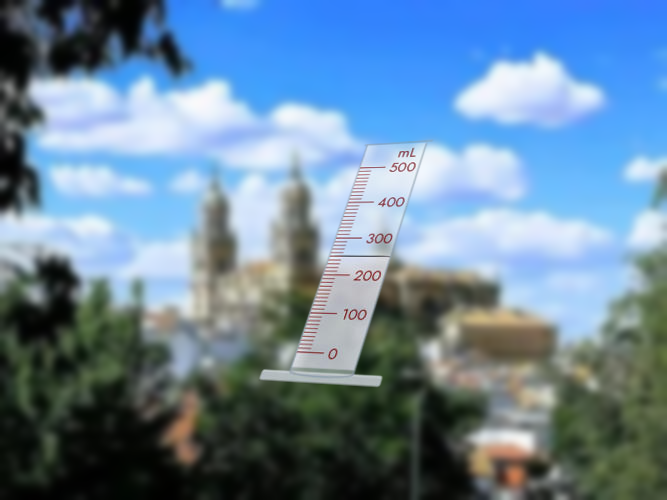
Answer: 250 mL
